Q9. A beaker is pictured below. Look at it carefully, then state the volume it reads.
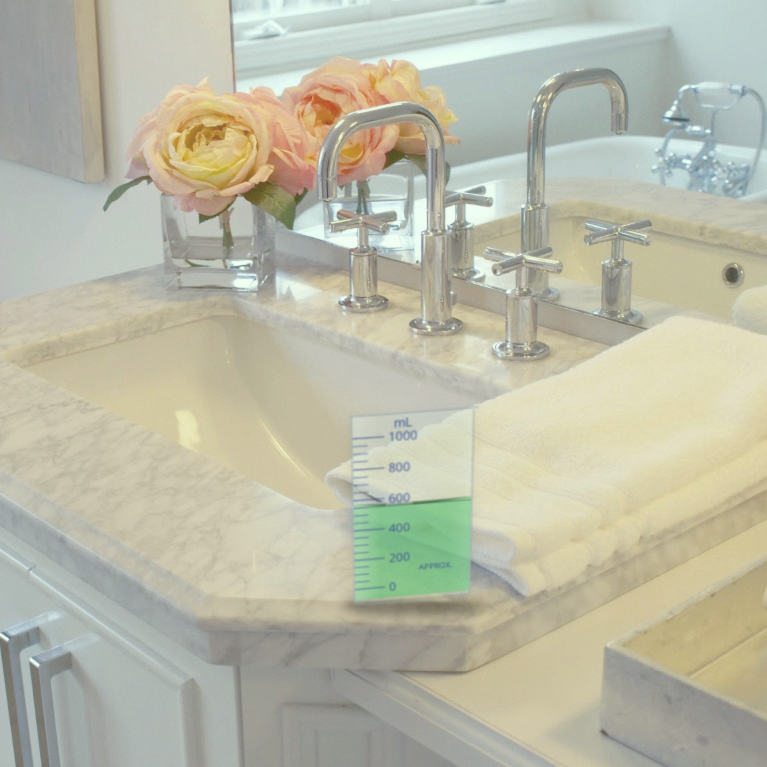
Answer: 550 mL
